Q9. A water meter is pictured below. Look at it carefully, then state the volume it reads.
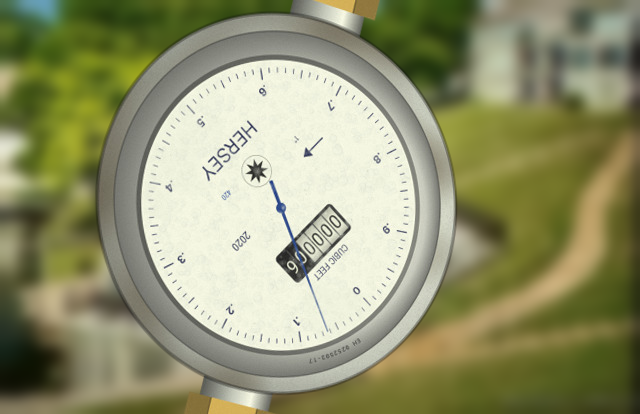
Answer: 6.06 ft³
